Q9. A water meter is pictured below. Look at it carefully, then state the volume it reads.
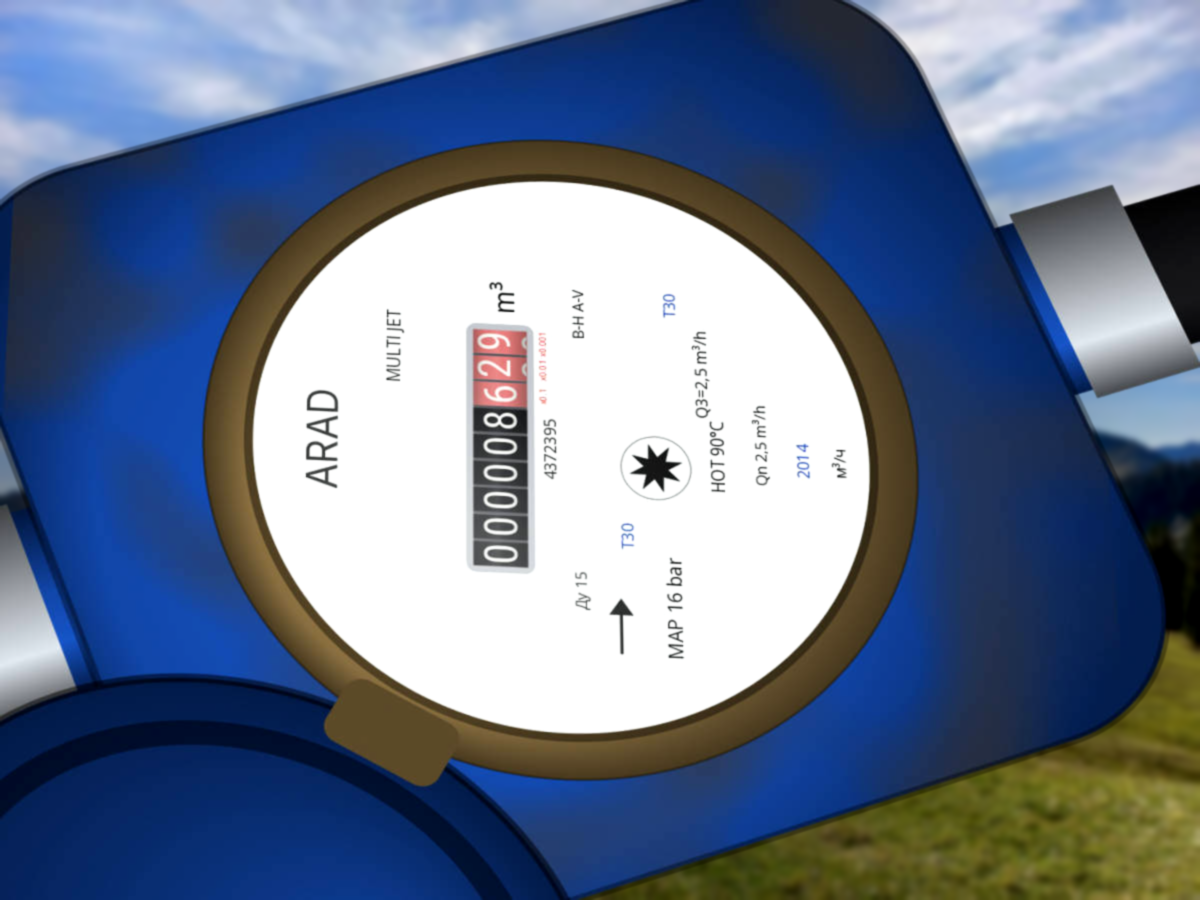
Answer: 8.629 m³
